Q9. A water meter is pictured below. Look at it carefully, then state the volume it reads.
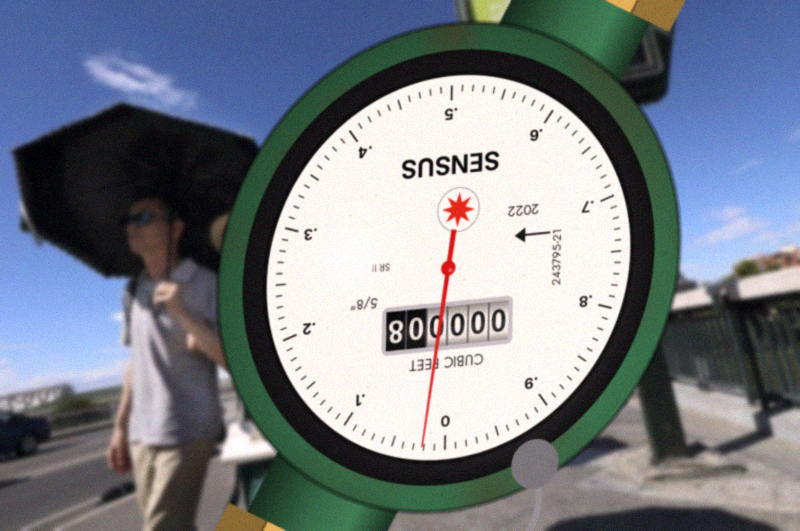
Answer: 8.02 ft³
